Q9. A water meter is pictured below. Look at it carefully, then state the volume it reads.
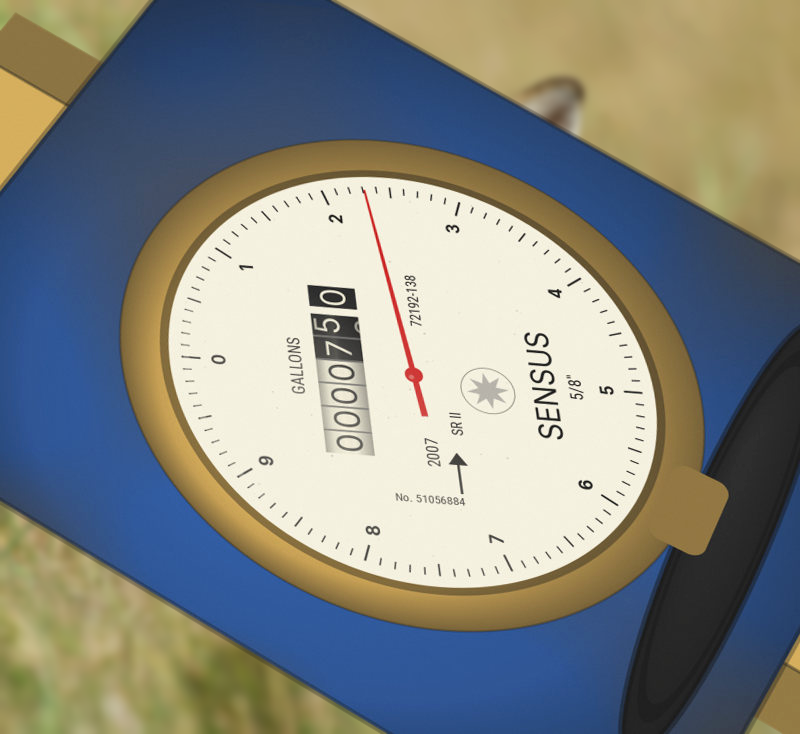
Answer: 752.3 gal
